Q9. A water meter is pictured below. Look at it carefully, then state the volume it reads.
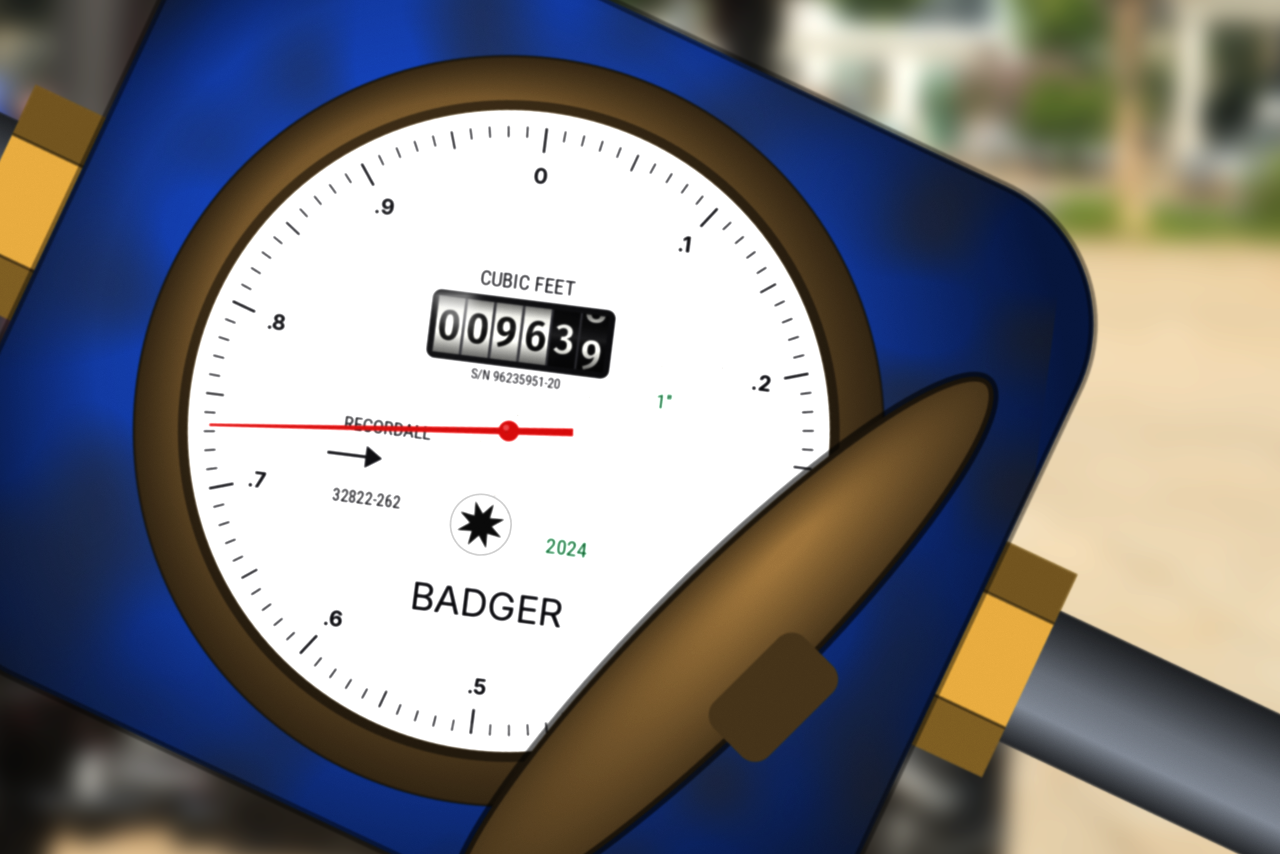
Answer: 9638.73 ft³
